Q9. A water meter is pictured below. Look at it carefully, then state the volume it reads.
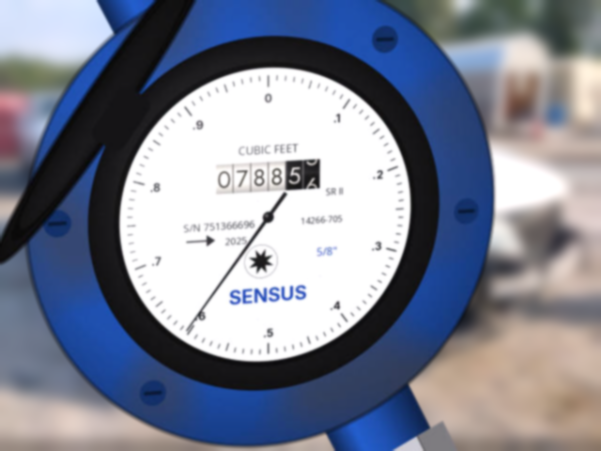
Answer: 78855.60 ft³
